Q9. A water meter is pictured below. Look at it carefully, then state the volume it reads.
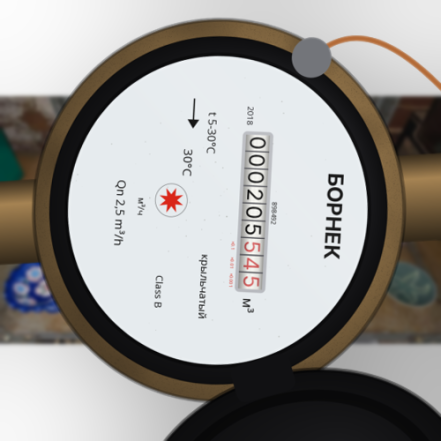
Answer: 205.545 m³
